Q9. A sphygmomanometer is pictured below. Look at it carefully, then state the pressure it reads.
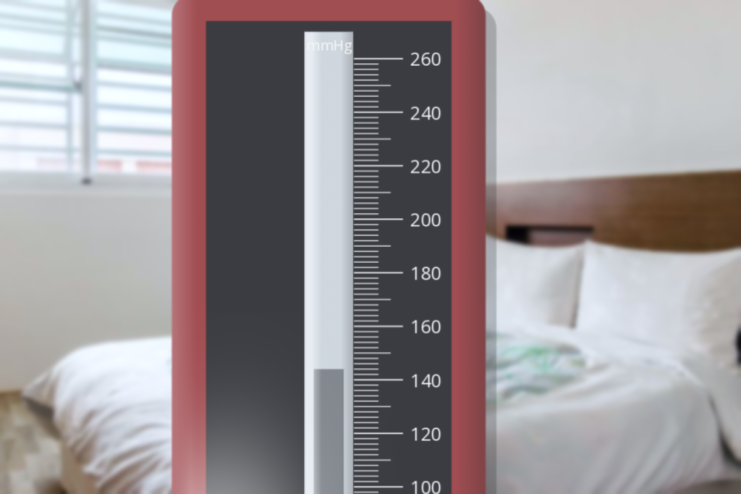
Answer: 144 mmHg
